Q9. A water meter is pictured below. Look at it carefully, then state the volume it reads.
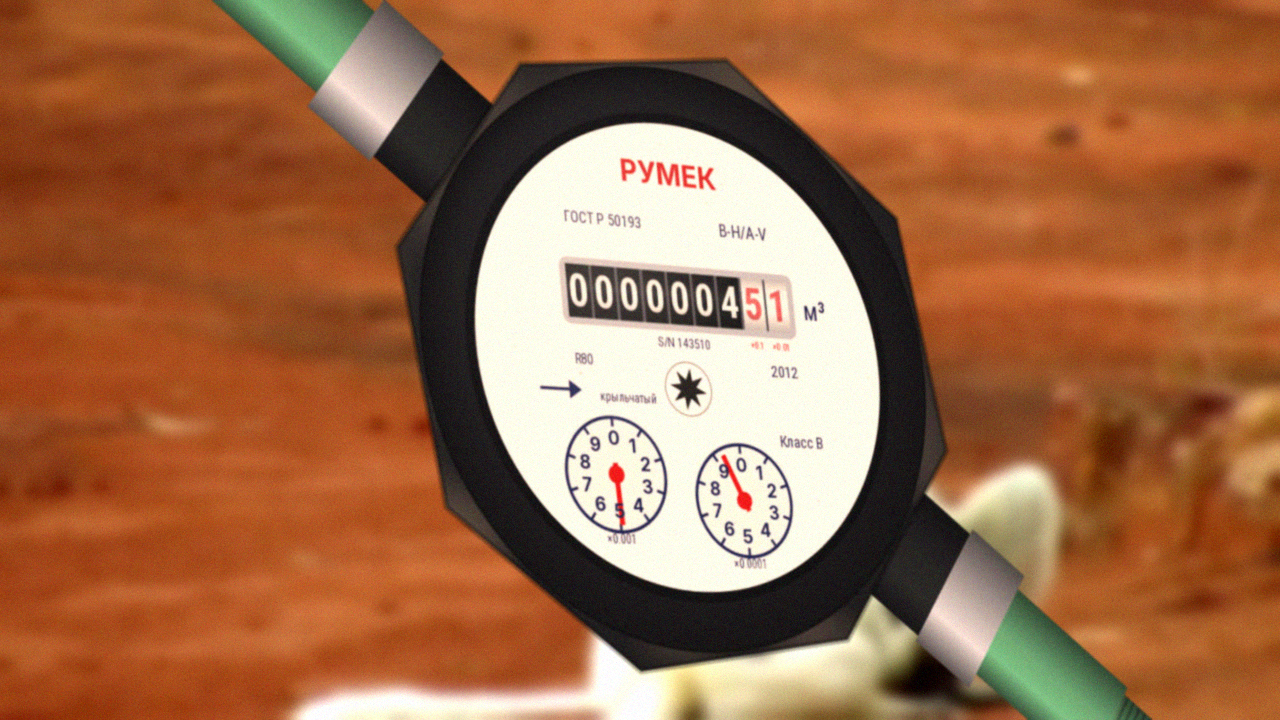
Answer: 4.5149 m³
